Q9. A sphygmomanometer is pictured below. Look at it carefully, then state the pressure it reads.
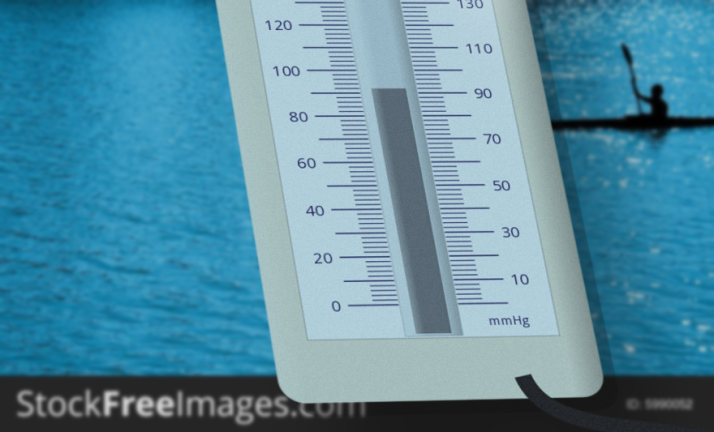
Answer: 92 mmHg
